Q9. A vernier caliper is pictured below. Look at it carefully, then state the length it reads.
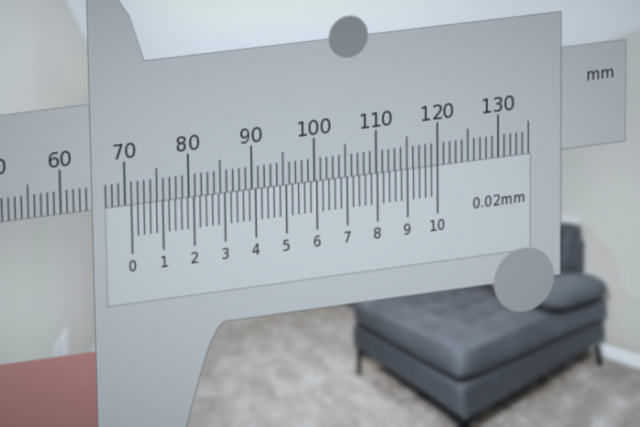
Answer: 71.0 mm
